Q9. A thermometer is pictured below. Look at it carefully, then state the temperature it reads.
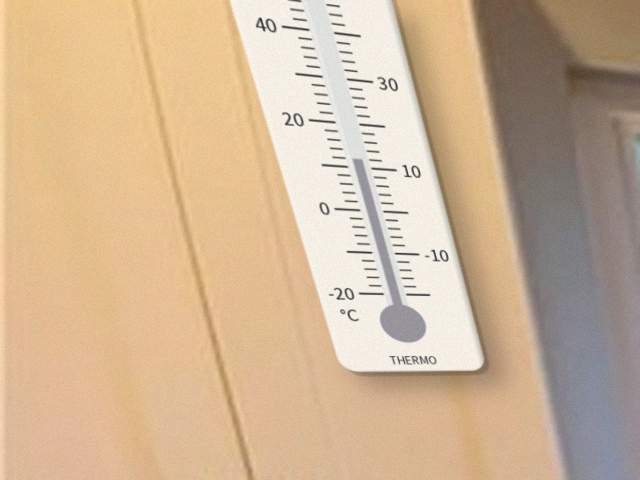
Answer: 12 °C
